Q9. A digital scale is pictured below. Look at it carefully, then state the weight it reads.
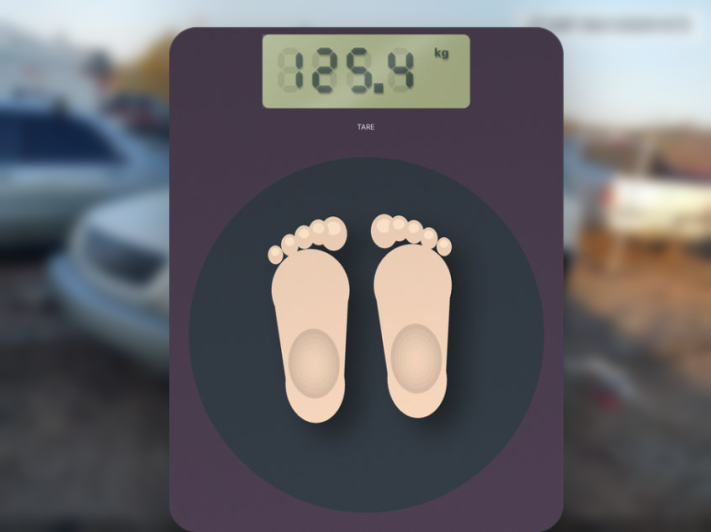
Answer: 125.4 kg
